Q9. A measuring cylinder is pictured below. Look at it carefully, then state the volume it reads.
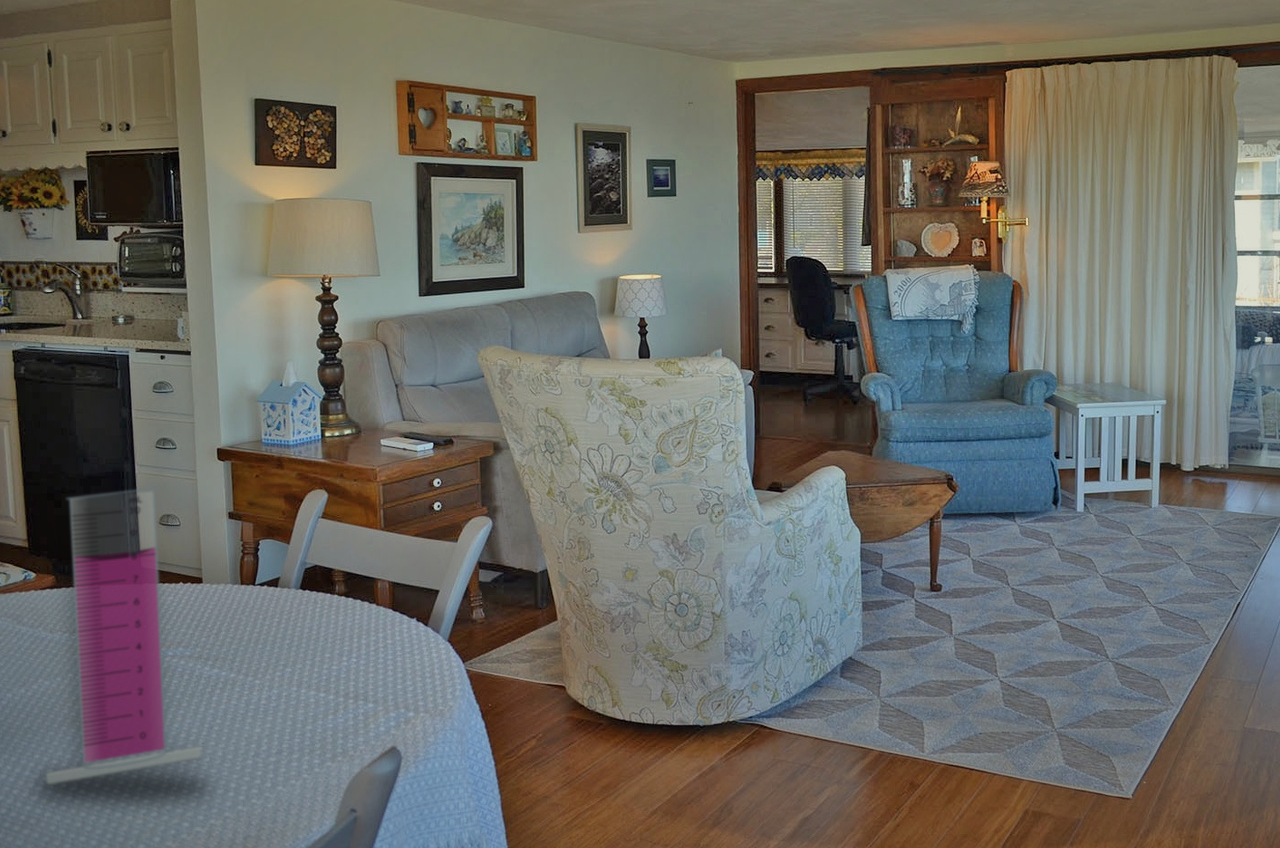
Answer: 8 mL
